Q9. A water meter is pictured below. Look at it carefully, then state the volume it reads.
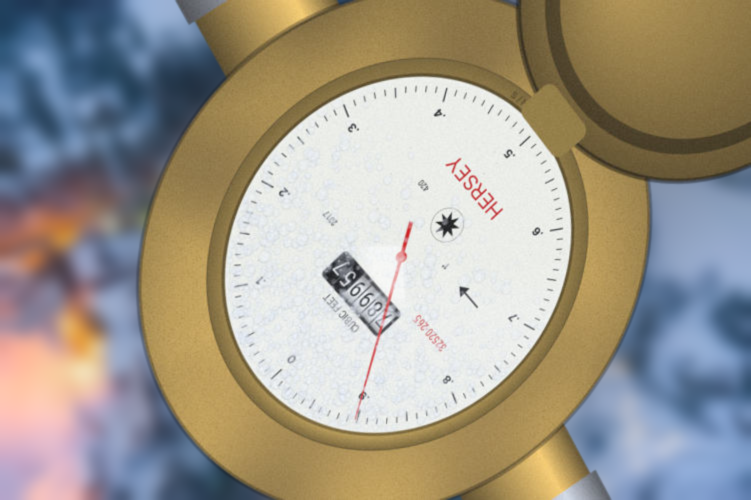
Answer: 789956.90 ft³
